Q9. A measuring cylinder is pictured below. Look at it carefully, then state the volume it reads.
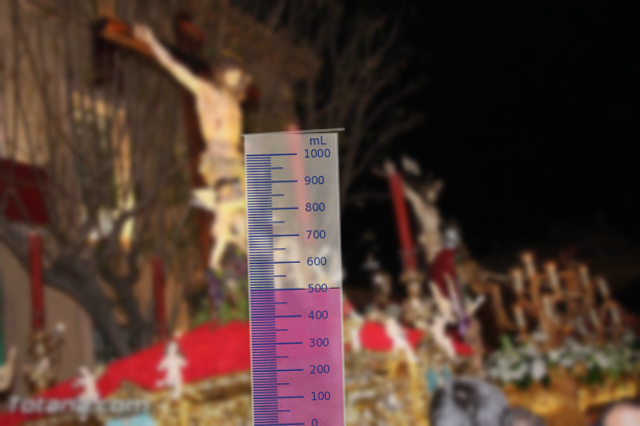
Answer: 500 mL
